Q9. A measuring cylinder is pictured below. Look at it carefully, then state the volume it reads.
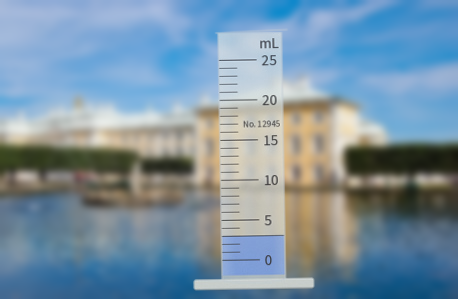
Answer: 3 mL
